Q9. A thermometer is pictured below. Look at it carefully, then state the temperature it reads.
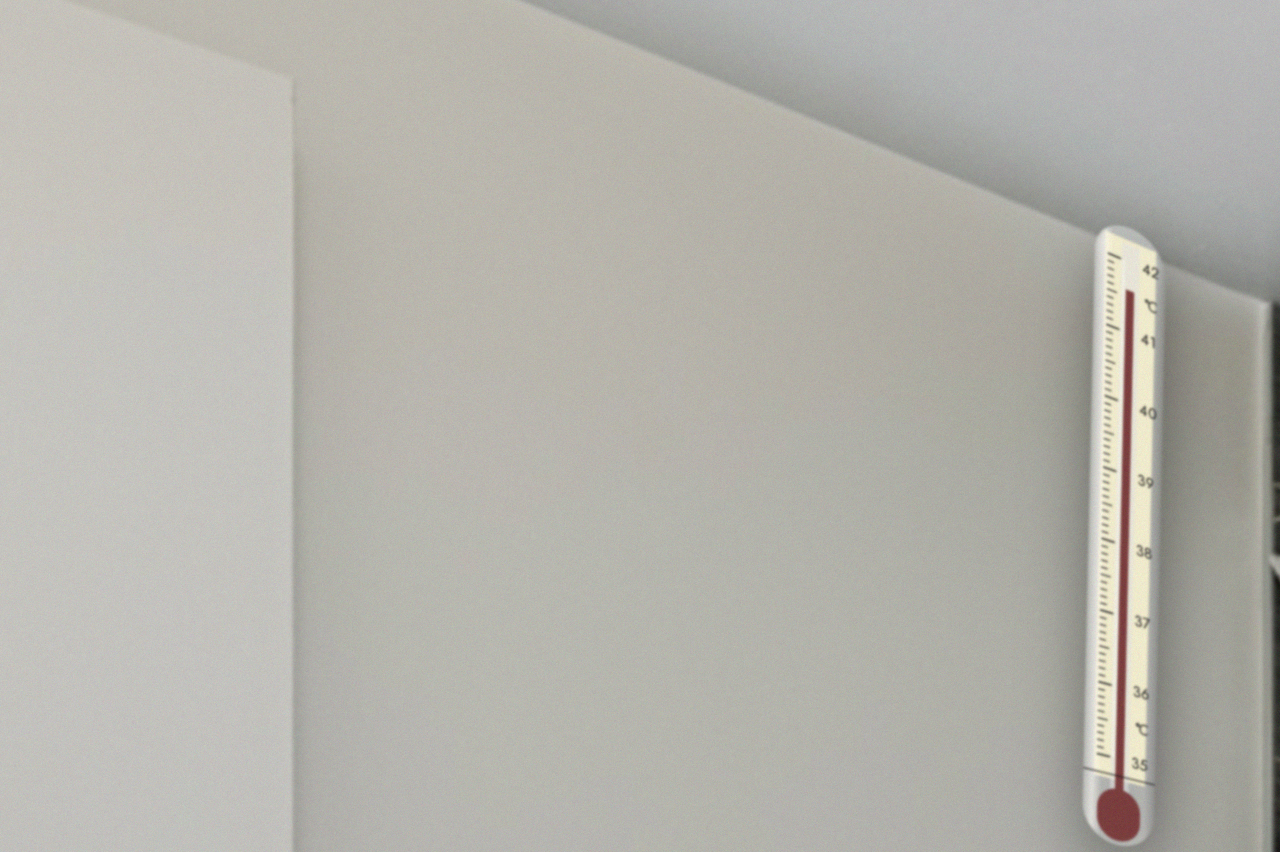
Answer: 41.6 °C
